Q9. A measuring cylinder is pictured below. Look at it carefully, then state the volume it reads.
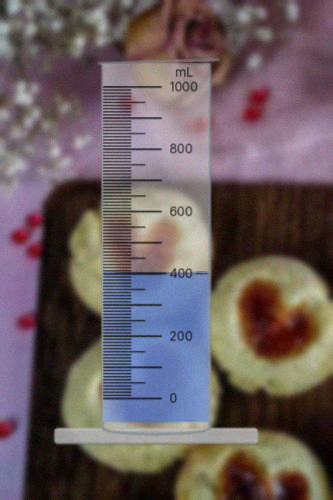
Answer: 400 mL
